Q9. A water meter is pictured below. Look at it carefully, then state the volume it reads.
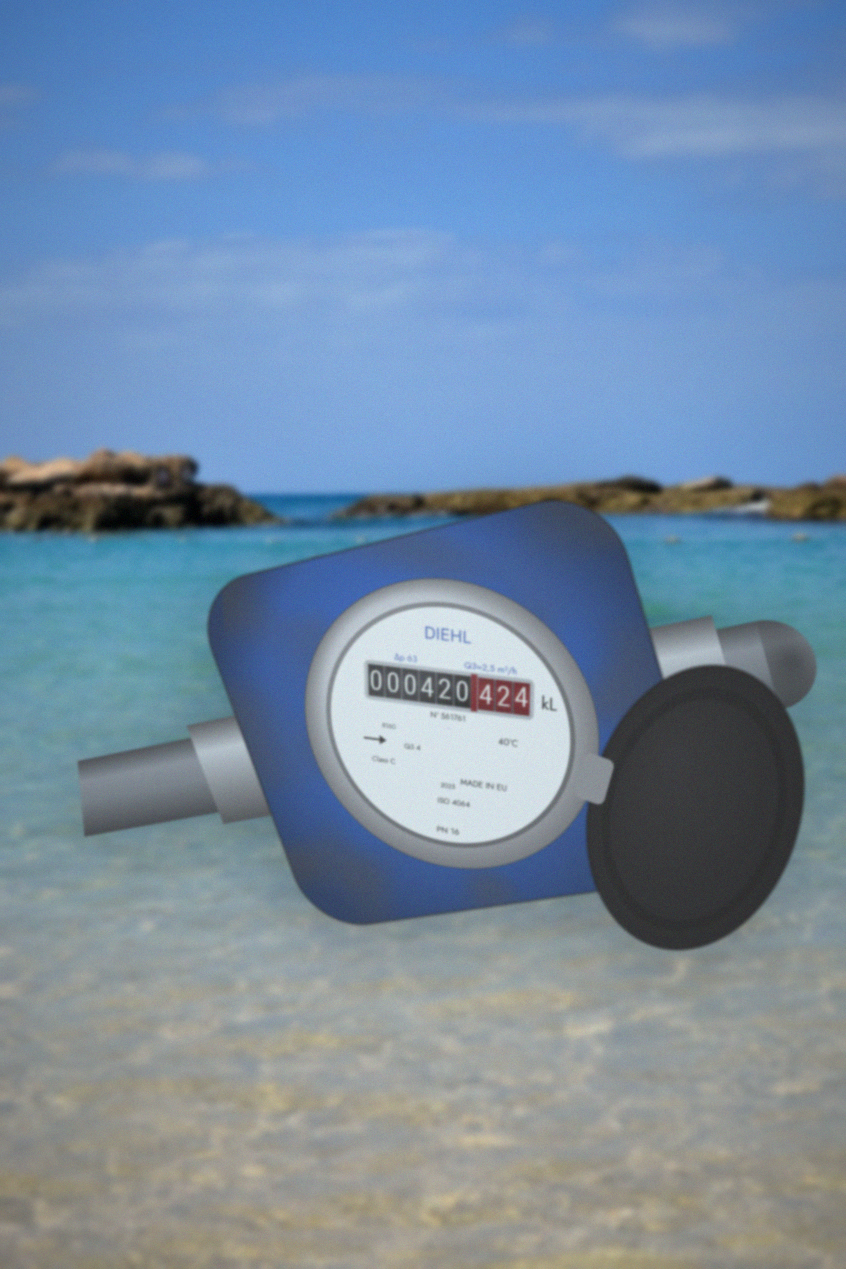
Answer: 420.424 kL
